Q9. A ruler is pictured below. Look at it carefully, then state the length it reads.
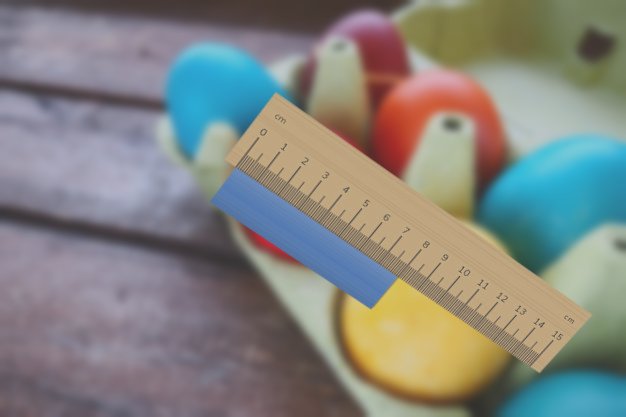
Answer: 8 cm
